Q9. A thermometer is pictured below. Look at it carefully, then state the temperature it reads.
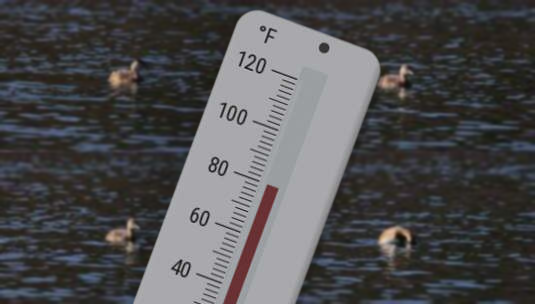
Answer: 80 °F
